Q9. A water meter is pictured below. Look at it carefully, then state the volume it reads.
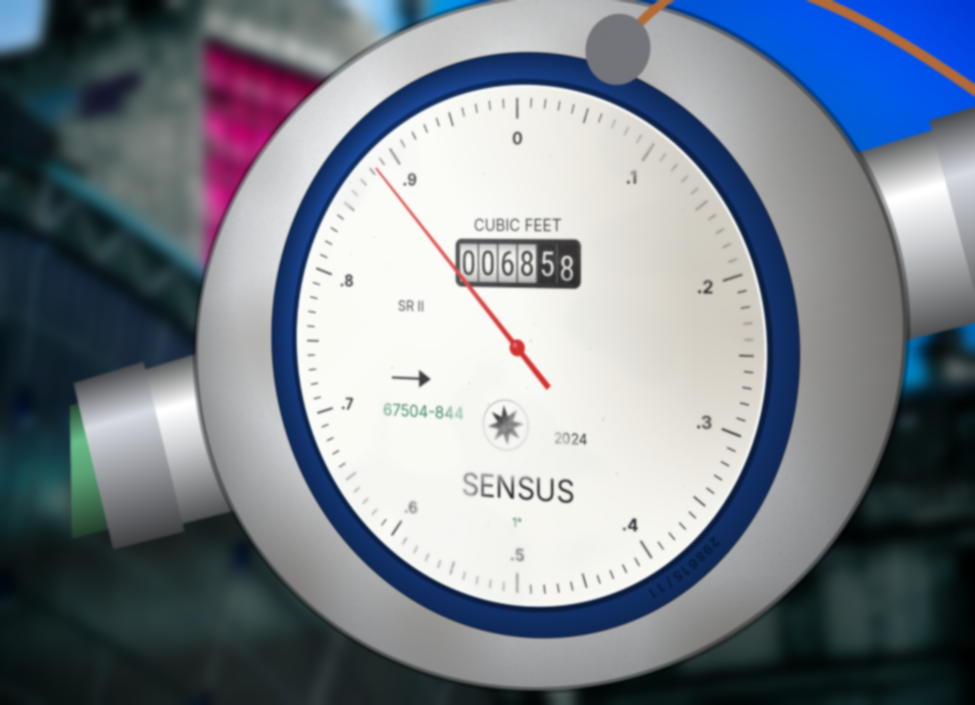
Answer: 6857.88 ft³
